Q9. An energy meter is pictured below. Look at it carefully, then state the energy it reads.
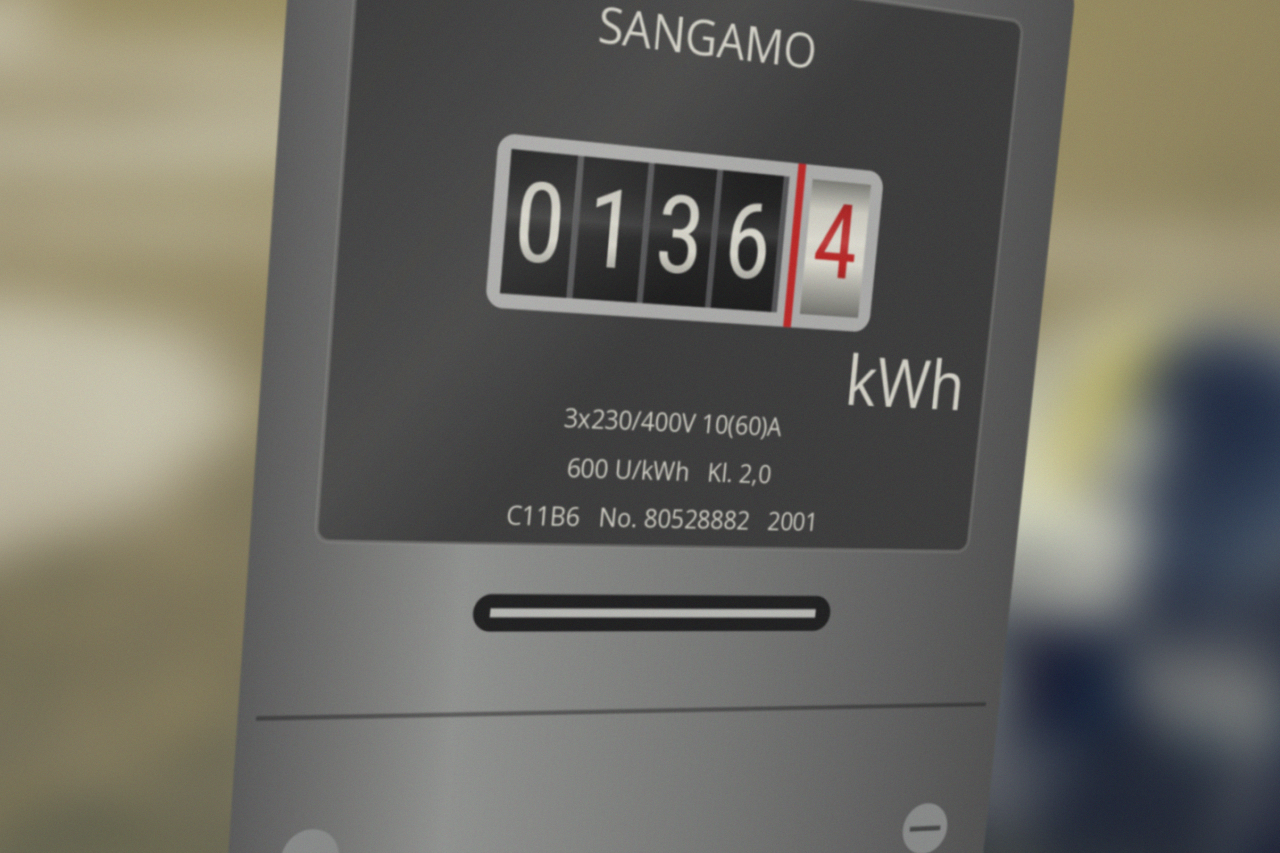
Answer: 136.4 kWh
